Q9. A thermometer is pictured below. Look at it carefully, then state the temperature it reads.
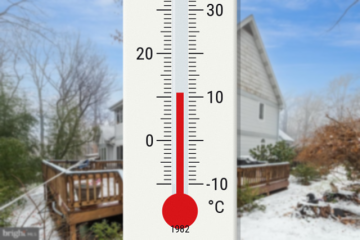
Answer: 11 °C
